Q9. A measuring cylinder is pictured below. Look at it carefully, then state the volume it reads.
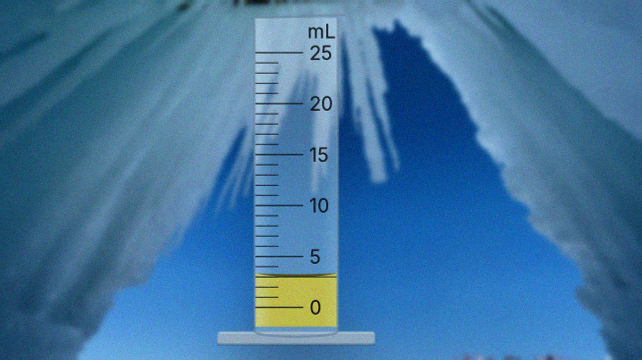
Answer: 3 mL
